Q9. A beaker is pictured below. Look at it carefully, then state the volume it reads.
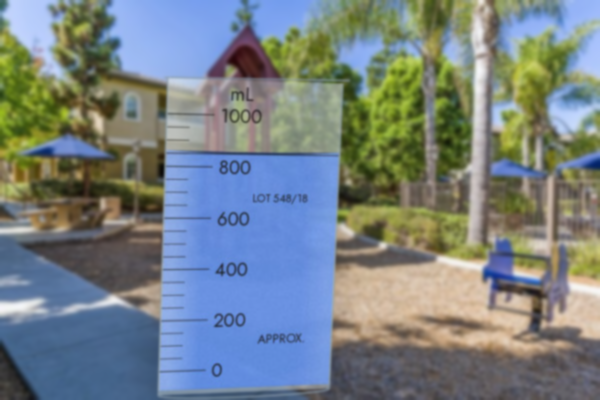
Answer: 850 mL
